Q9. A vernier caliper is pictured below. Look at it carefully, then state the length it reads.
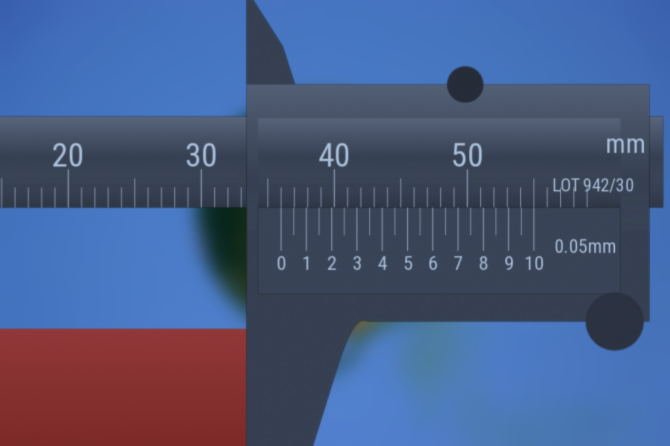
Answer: 36.0 mm
